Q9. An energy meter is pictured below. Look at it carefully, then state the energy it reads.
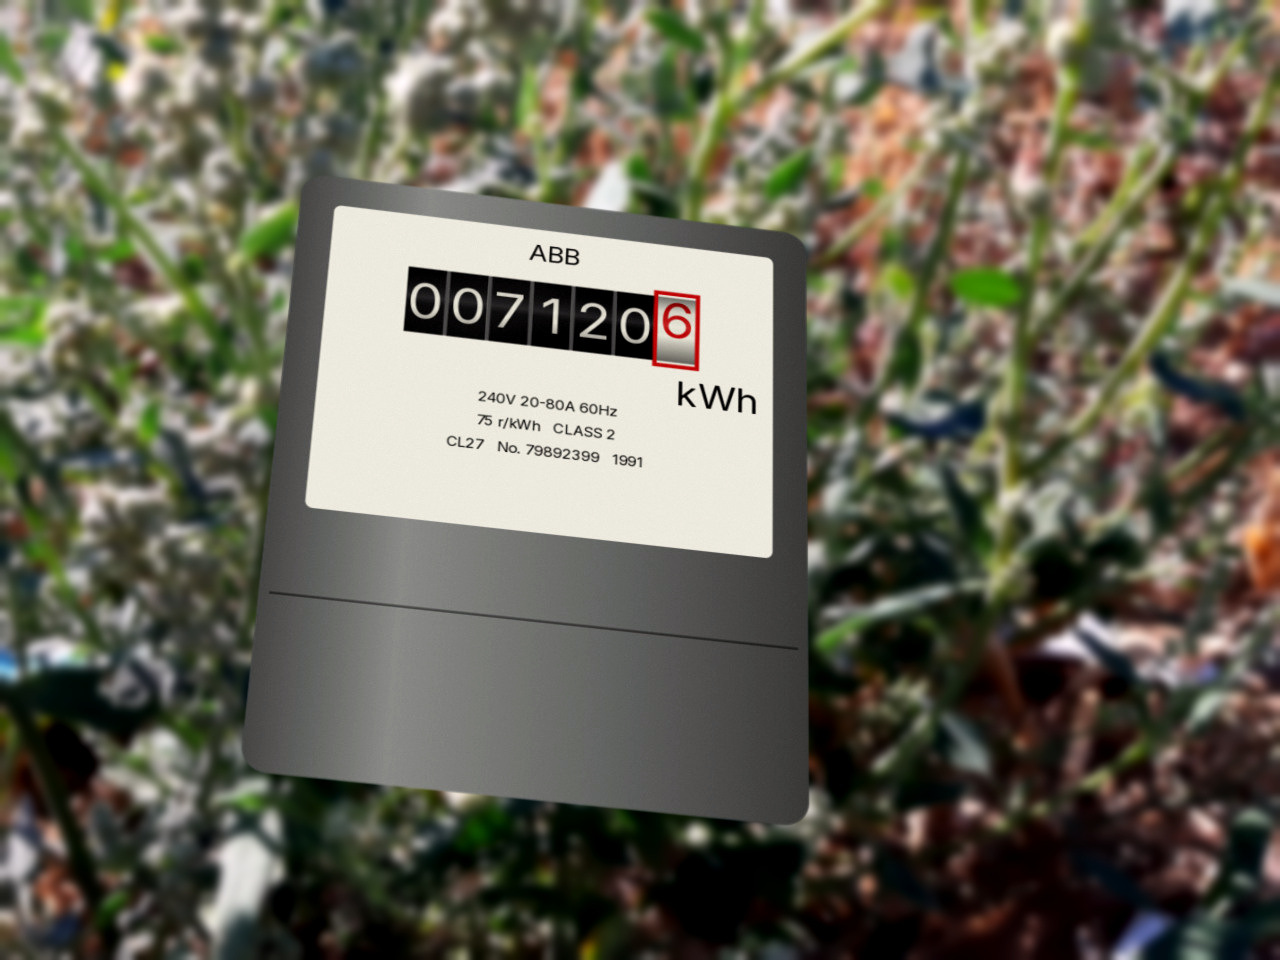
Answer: 7120.6 kWh
